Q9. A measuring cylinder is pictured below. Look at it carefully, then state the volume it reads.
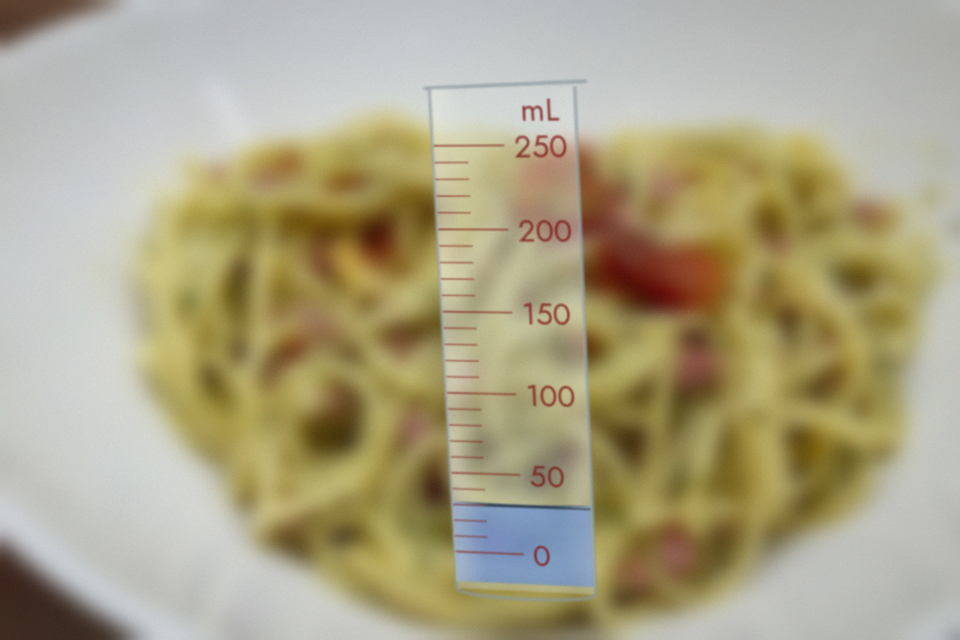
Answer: 30 mL
